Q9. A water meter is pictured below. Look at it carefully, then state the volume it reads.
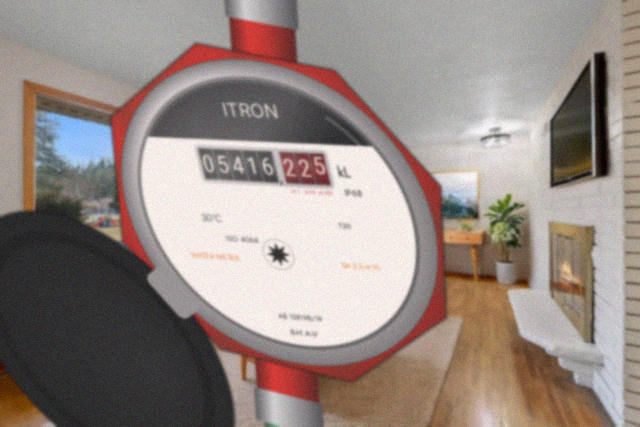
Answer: 5416.225 kL
